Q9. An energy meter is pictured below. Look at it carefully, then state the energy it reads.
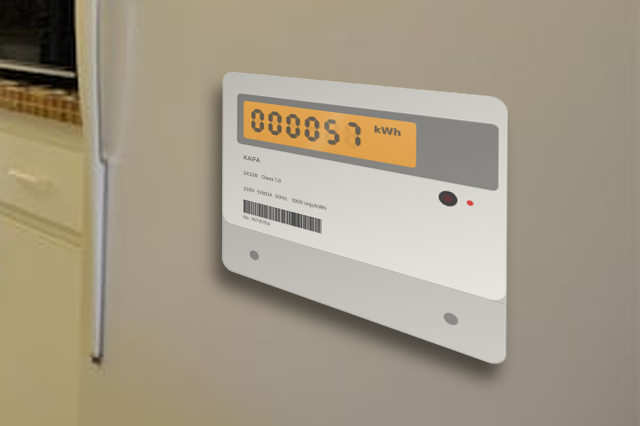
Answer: 57 kWh
